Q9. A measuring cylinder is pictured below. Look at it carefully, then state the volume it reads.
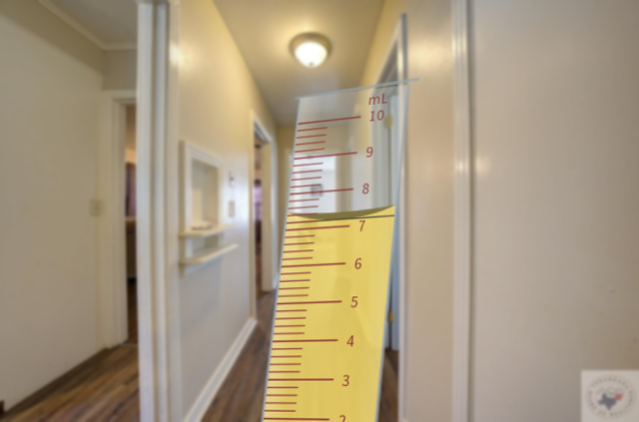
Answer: 7.2 mL
